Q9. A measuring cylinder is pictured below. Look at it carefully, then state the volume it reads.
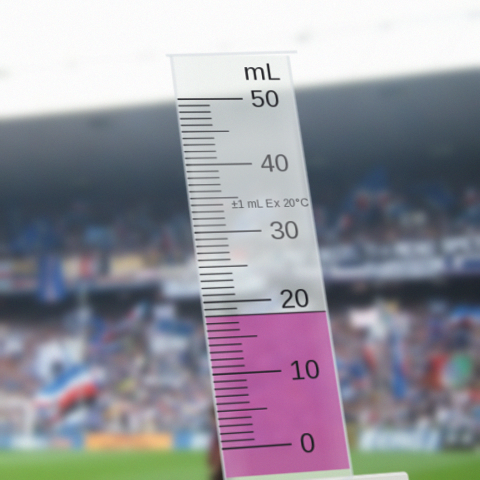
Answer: 18 mL
